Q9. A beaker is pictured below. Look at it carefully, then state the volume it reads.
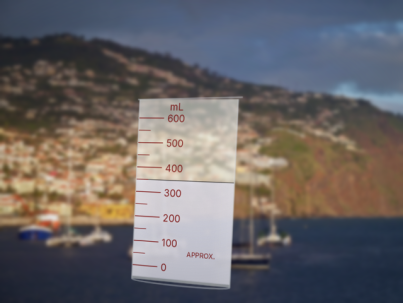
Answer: 350 mL
